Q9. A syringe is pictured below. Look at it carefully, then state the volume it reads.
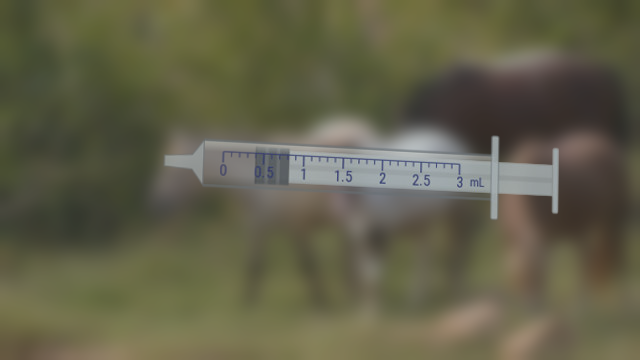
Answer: 0.4 mL
